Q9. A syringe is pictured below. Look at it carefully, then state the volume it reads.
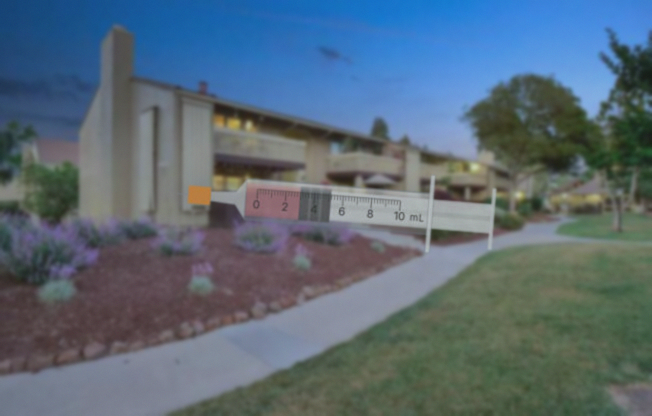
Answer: 3 mL
